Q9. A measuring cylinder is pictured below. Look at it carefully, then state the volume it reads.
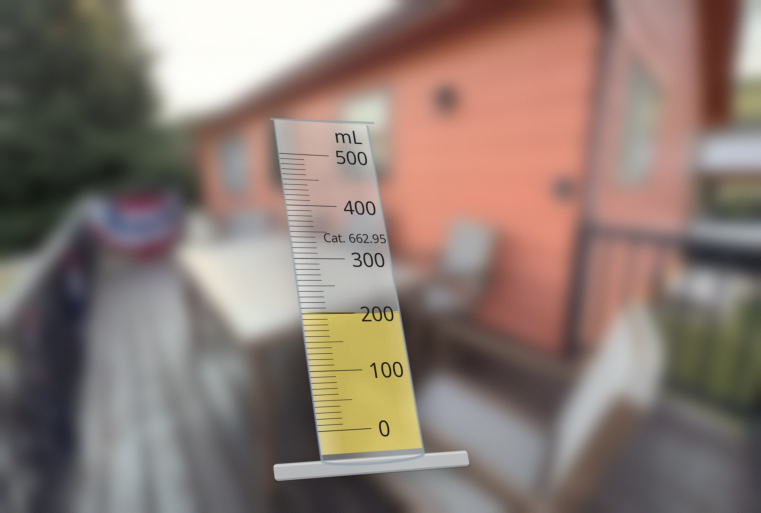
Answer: 200 mL
